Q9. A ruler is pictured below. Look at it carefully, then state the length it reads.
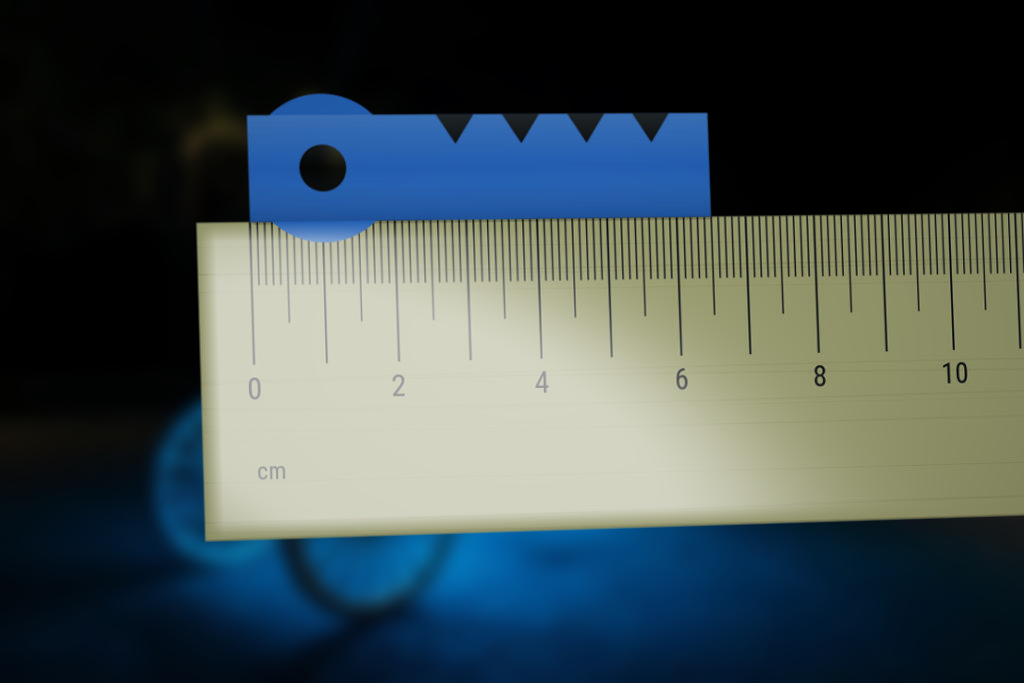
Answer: 6.5 cm
